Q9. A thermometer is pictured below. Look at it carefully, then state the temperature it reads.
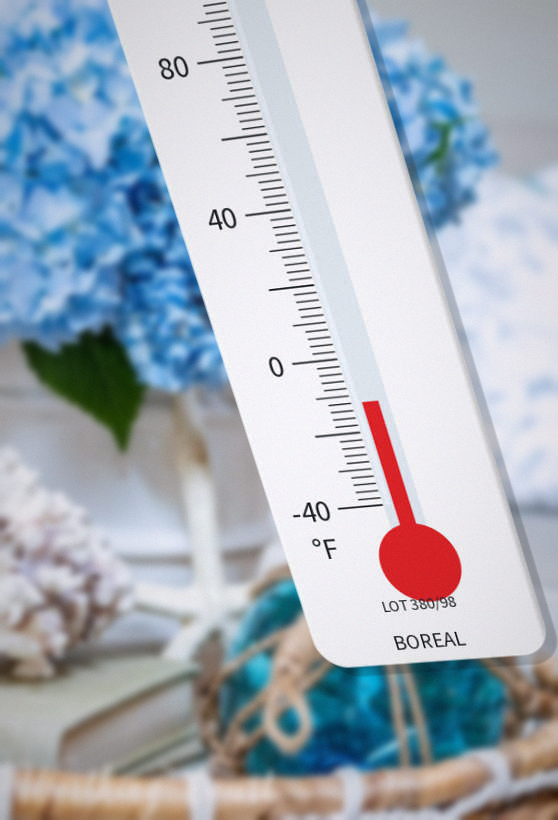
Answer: -12 °F
